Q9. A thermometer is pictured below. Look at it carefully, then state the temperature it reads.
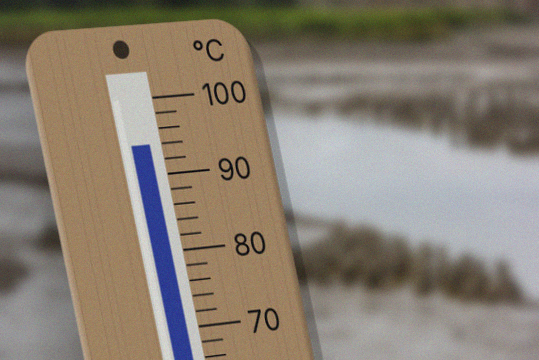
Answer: 94 °C
